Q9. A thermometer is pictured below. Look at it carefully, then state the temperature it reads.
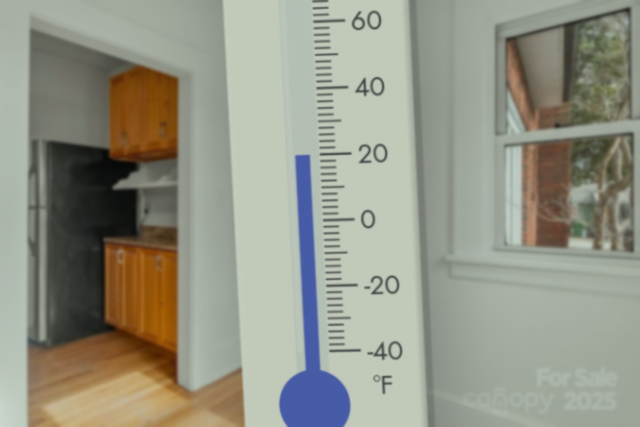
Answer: 20 °F
